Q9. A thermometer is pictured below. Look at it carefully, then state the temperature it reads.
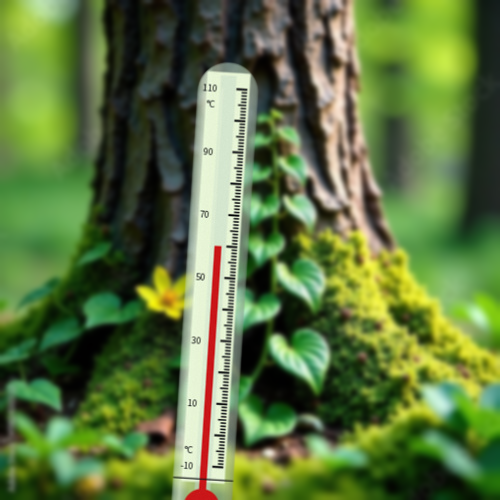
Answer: 60 °C
